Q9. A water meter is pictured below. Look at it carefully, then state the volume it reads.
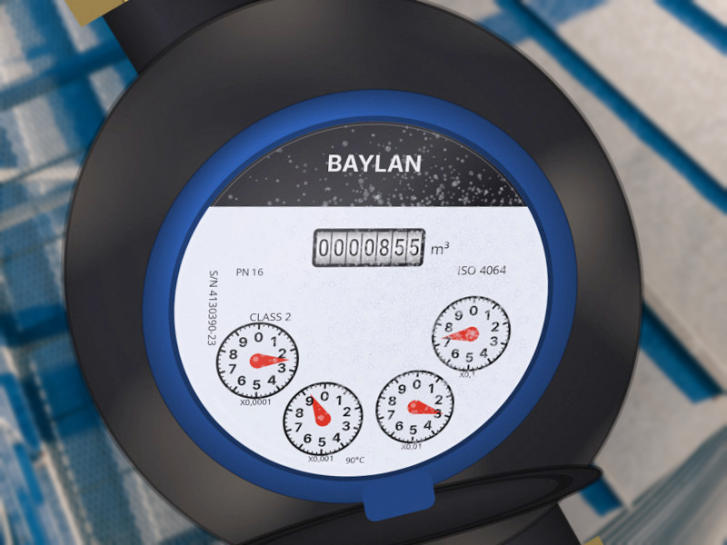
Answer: 855.7292 m³
